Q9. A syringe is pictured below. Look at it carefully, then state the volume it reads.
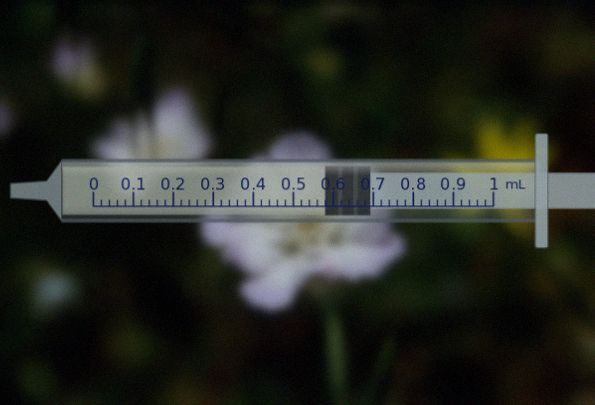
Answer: 0.58 mL
